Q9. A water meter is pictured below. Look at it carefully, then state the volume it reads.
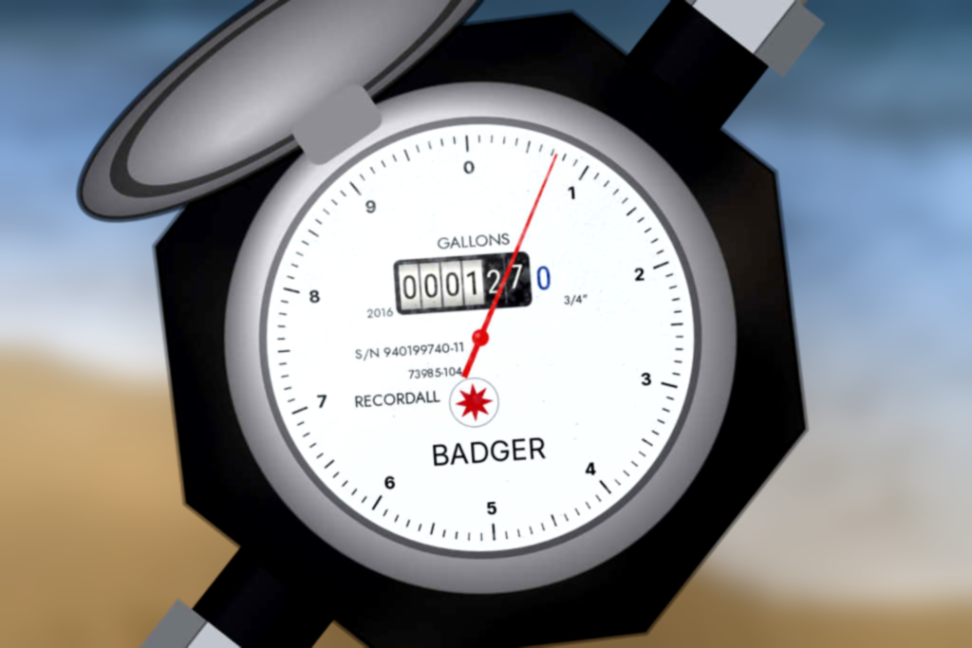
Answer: 1270.7 gal
